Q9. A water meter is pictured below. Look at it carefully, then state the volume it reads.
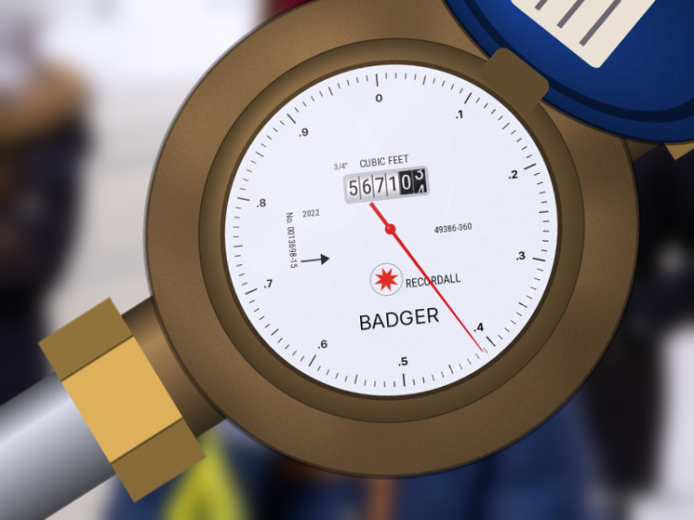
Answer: 567103.41 ft³
